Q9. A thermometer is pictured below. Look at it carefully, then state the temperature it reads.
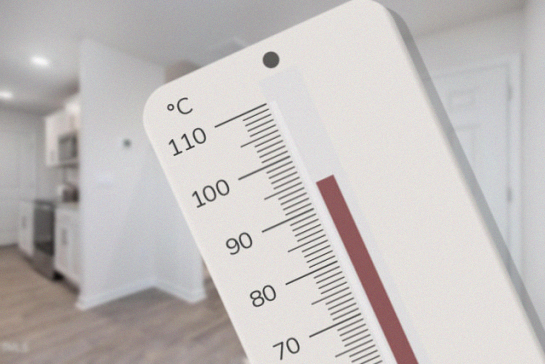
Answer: 94 °C
